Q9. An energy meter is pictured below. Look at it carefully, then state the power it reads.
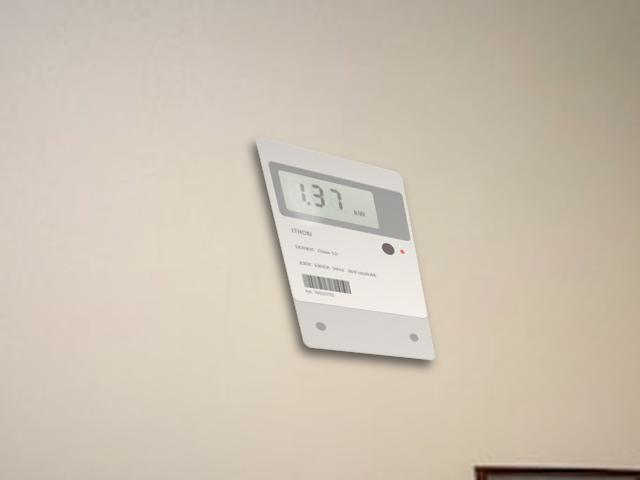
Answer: 1.37 kW
